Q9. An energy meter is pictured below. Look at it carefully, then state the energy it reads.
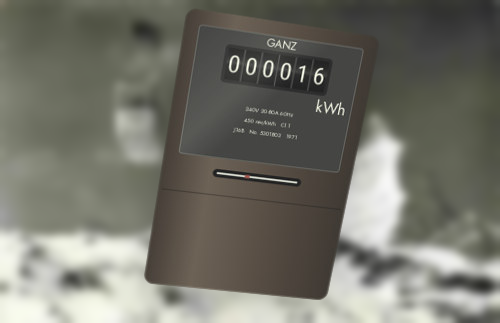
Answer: 16 kWh
